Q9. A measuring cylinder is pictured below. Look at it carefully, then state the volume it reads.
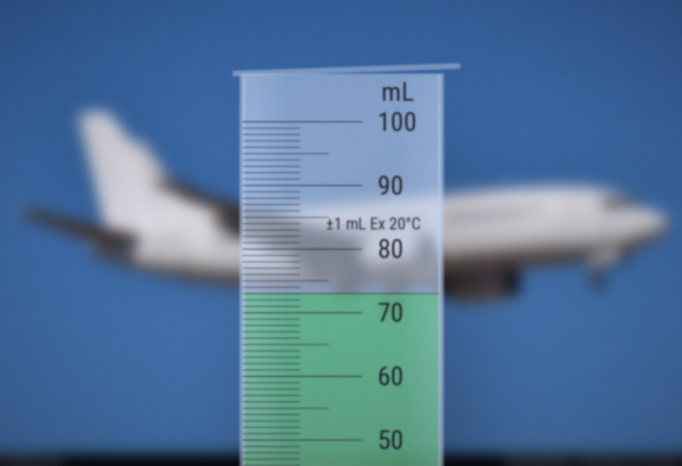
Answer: 73 mL
